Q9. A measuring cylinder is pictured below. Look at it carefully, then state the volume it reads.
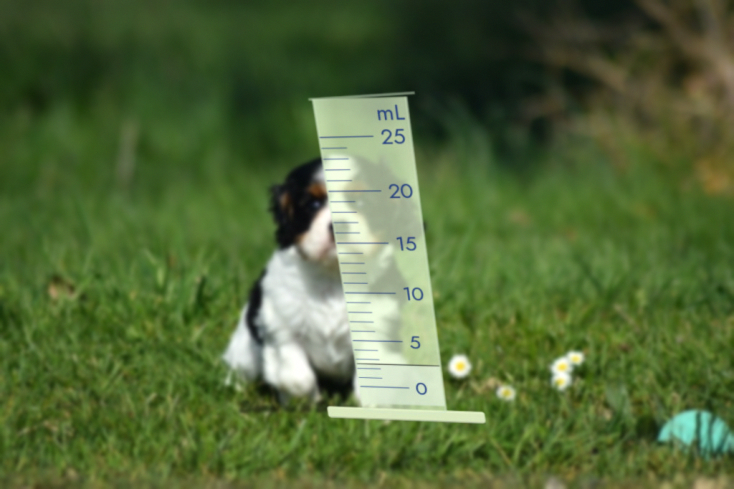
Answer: 2.5 mL
